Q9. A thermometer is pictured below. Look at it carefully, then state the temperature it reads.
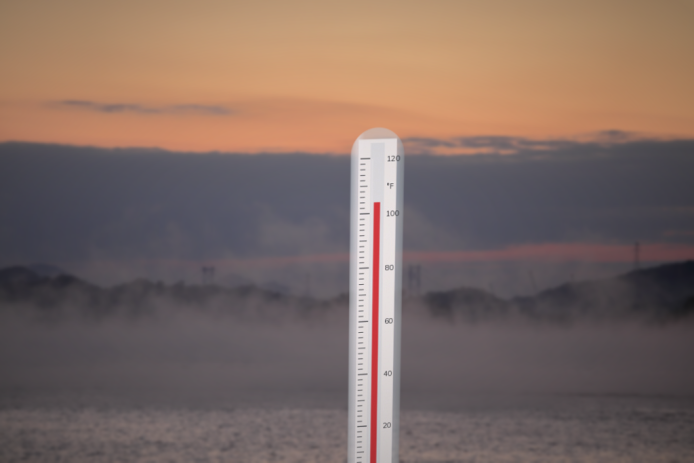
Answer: 104 °F
